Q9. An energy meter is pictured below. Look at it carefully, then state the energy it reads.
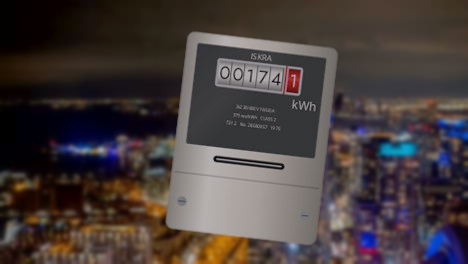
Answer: 174.1 kWh
